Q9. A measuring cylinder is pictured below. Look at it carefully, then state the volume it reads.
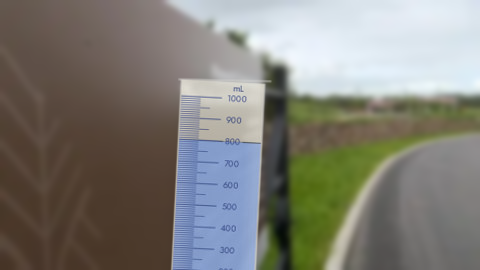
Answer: 800 mL
